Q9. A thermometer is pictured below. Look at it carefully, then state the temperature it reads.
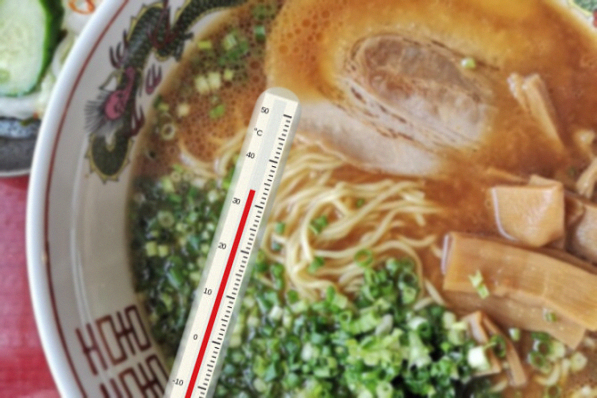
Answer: 33 °C
